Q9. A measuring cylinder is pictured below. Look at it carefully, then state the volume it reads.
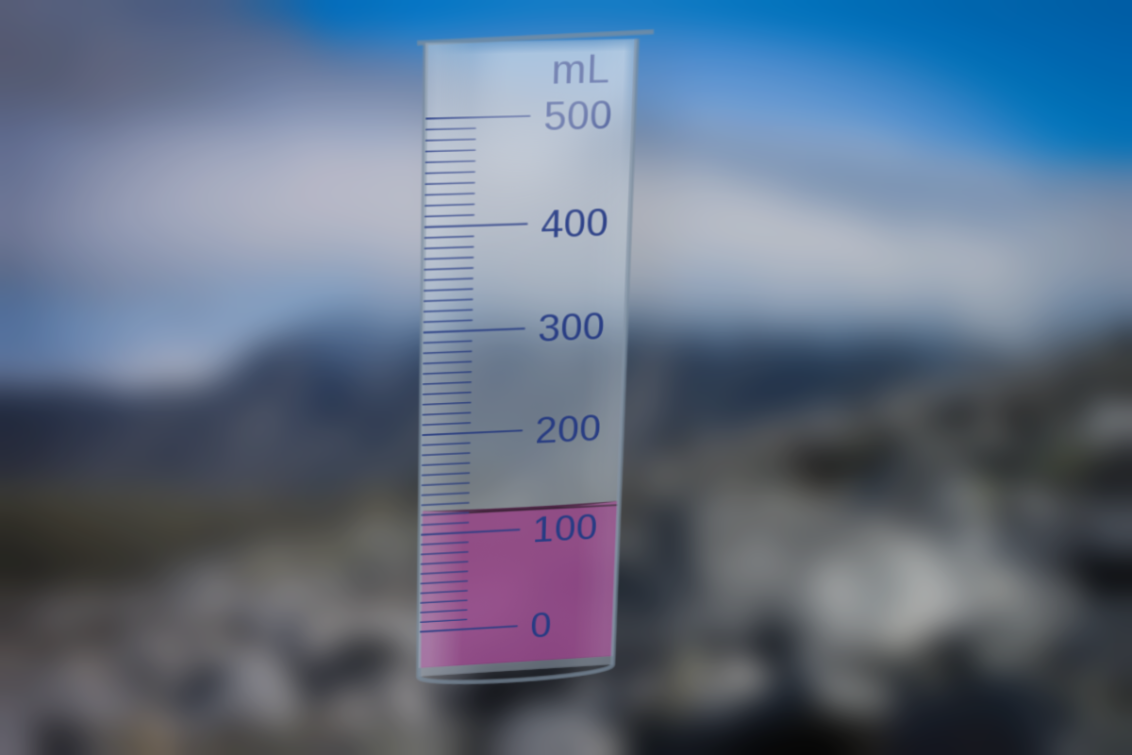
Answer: 120 mL
